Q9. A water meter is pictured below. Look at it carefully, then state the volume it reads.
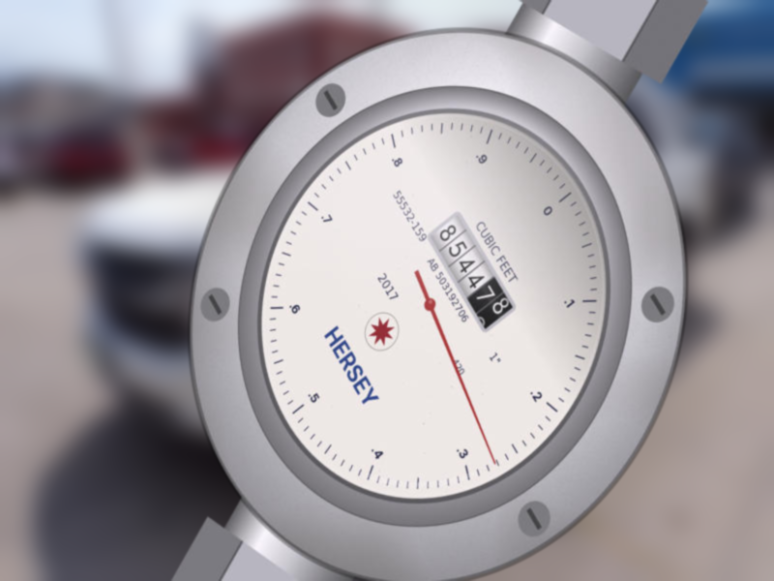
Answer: 854478.27 ft³
